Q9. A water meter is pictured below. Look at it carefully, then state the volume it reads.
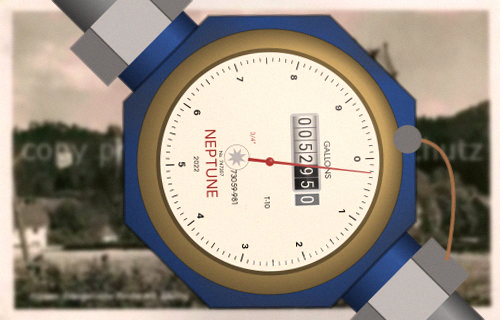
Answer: 52950.2 gal
